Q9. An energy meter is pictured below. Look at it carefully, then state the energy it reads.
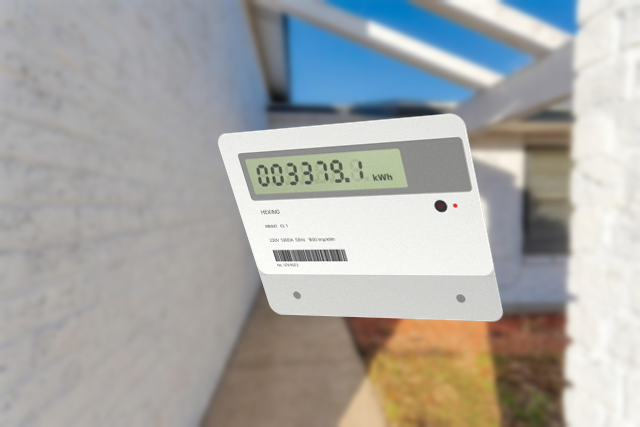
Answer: 3379.1 kWh
